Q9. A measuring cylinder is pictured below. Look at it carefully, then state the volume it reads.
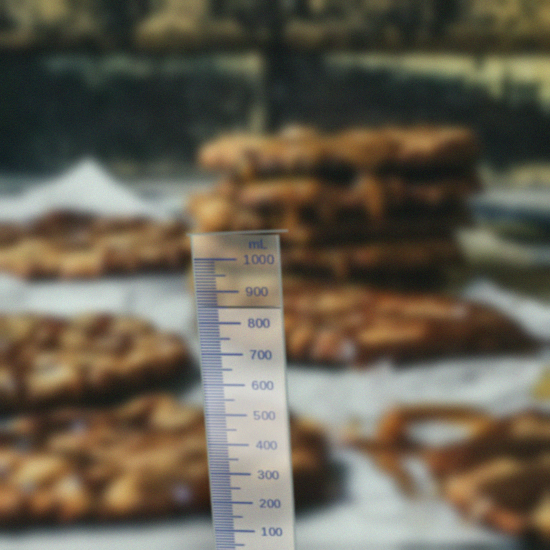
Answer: 850 mL
